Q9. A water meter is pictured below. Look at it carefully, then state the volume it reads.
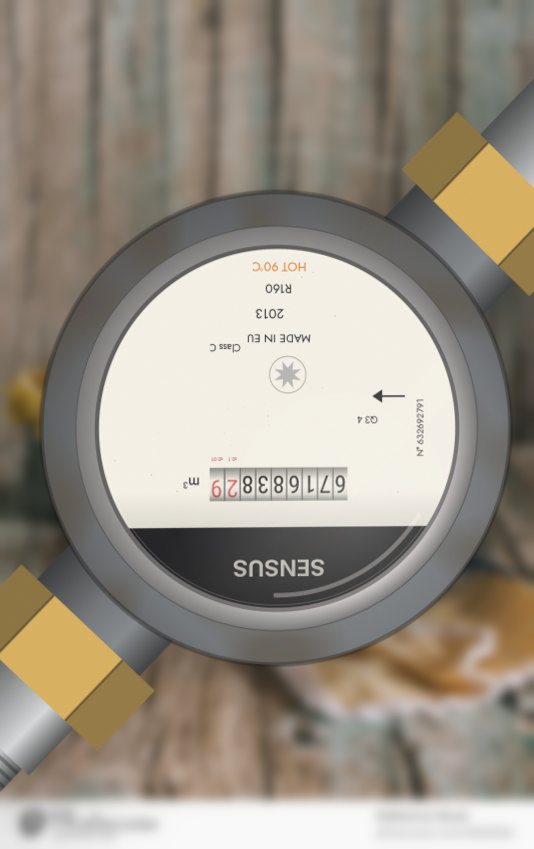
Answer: 6716838.29 m³
